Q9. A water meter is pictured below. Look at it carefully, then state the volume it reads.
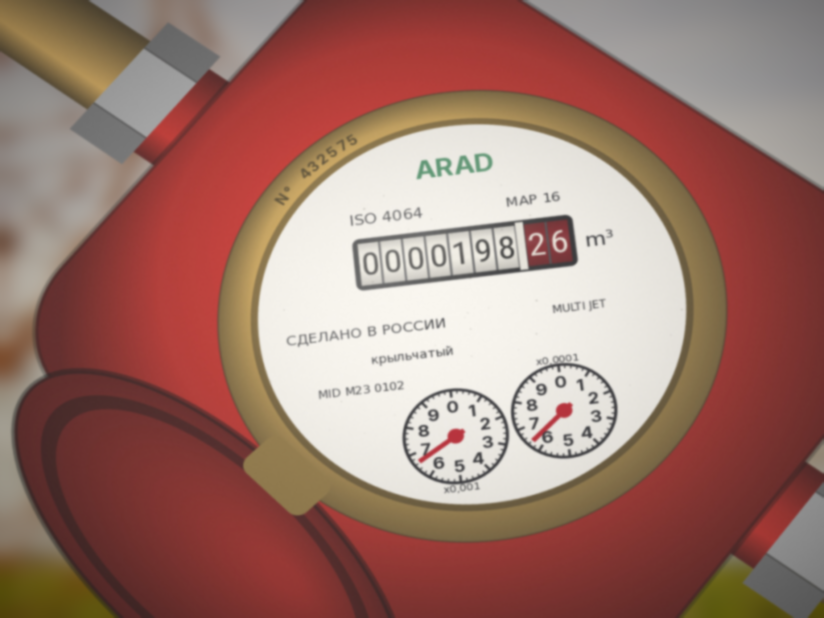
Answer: 198.2666 m³
